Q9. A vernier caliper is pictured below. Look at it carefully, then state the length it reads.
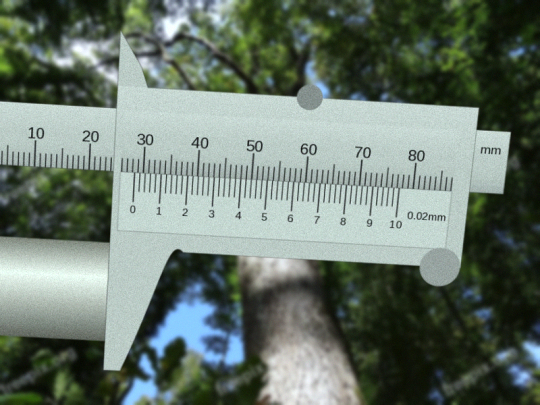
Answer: 28.4 mm
